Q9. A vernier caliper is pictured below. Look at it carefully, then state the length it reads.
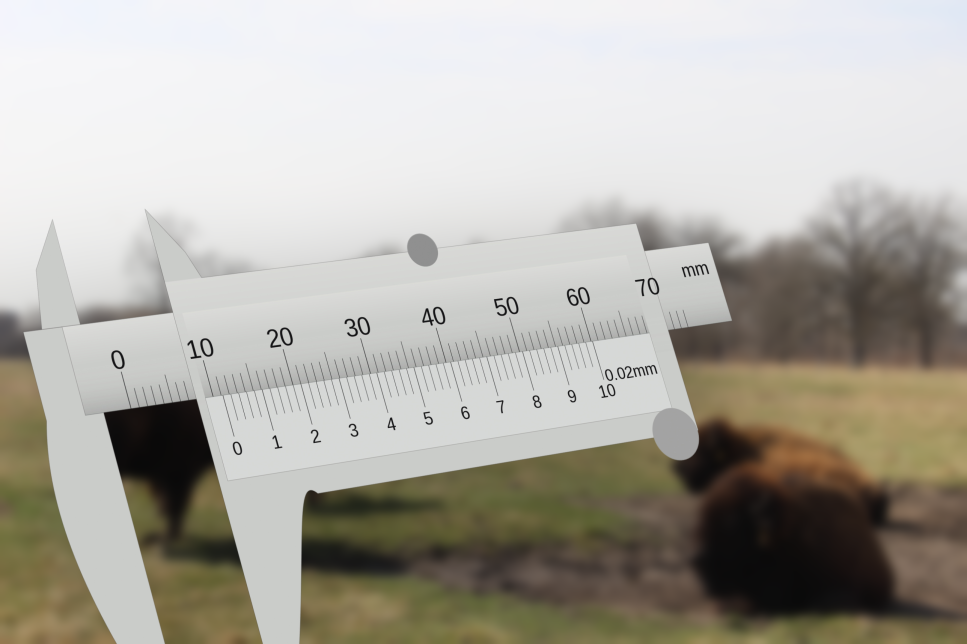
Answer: 11.2 mm
